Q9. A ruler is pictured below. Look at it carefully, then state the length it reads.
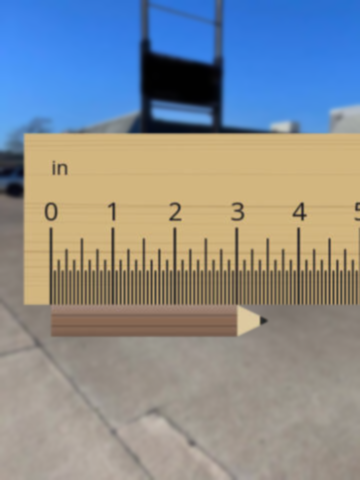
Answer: 3.5 in
